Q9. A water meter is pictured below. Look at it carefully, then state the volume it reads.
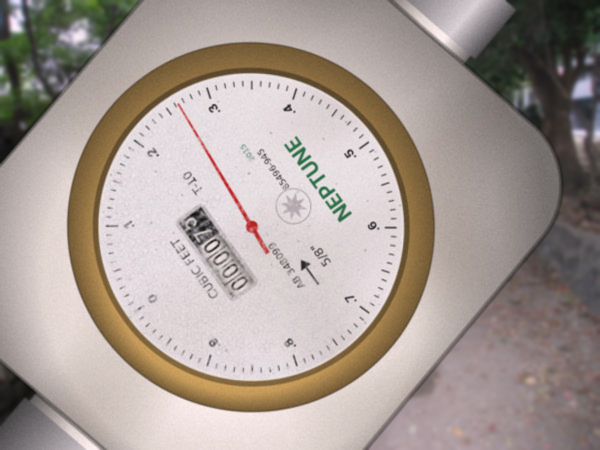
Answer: 75.26 ft³
